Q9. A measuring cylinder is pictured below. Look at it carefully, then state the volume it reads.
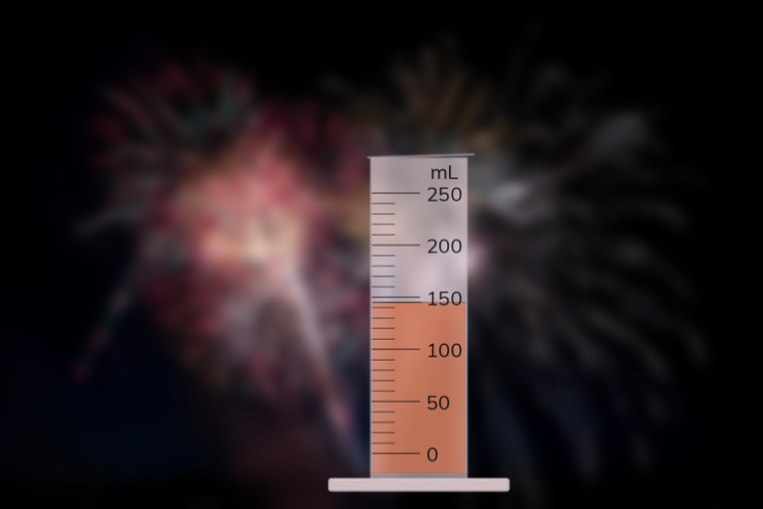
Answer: 145 mL
